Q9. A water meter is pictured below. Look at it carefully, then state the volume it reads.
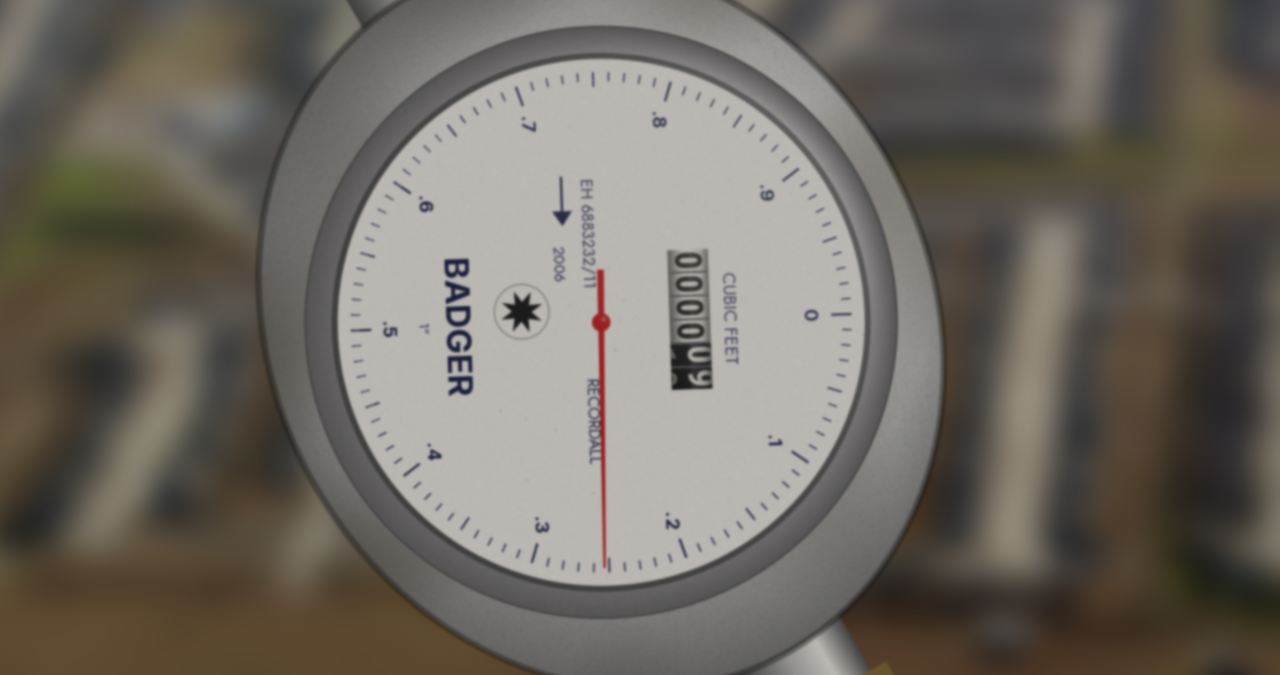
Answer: 9.25 ft³
